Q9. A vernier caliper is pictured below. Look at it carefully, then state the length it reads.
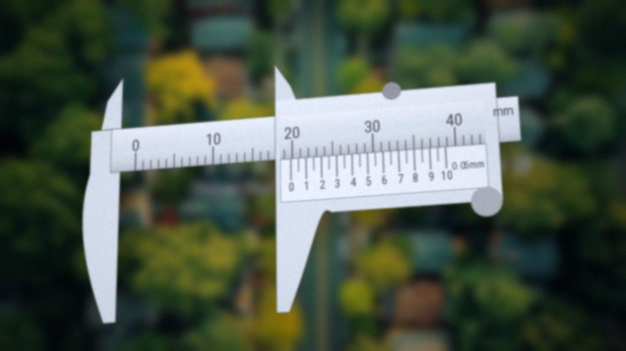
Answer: 19.8 mm
